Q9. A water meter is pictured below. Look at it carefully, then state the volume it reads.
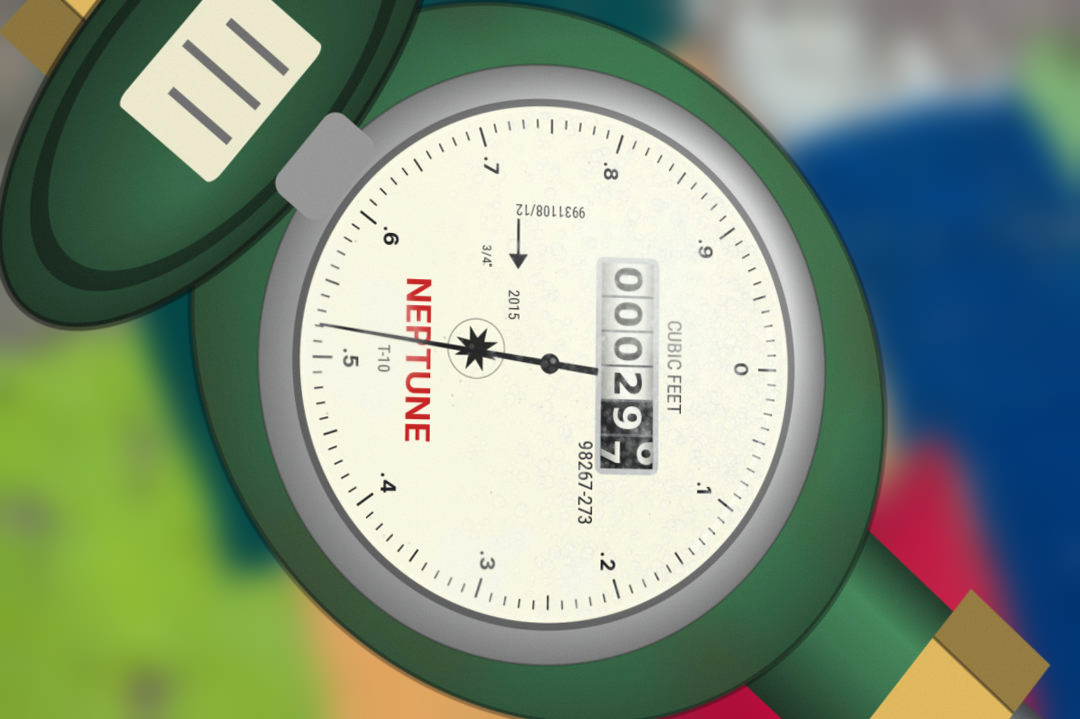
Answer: 296.52 ft³
